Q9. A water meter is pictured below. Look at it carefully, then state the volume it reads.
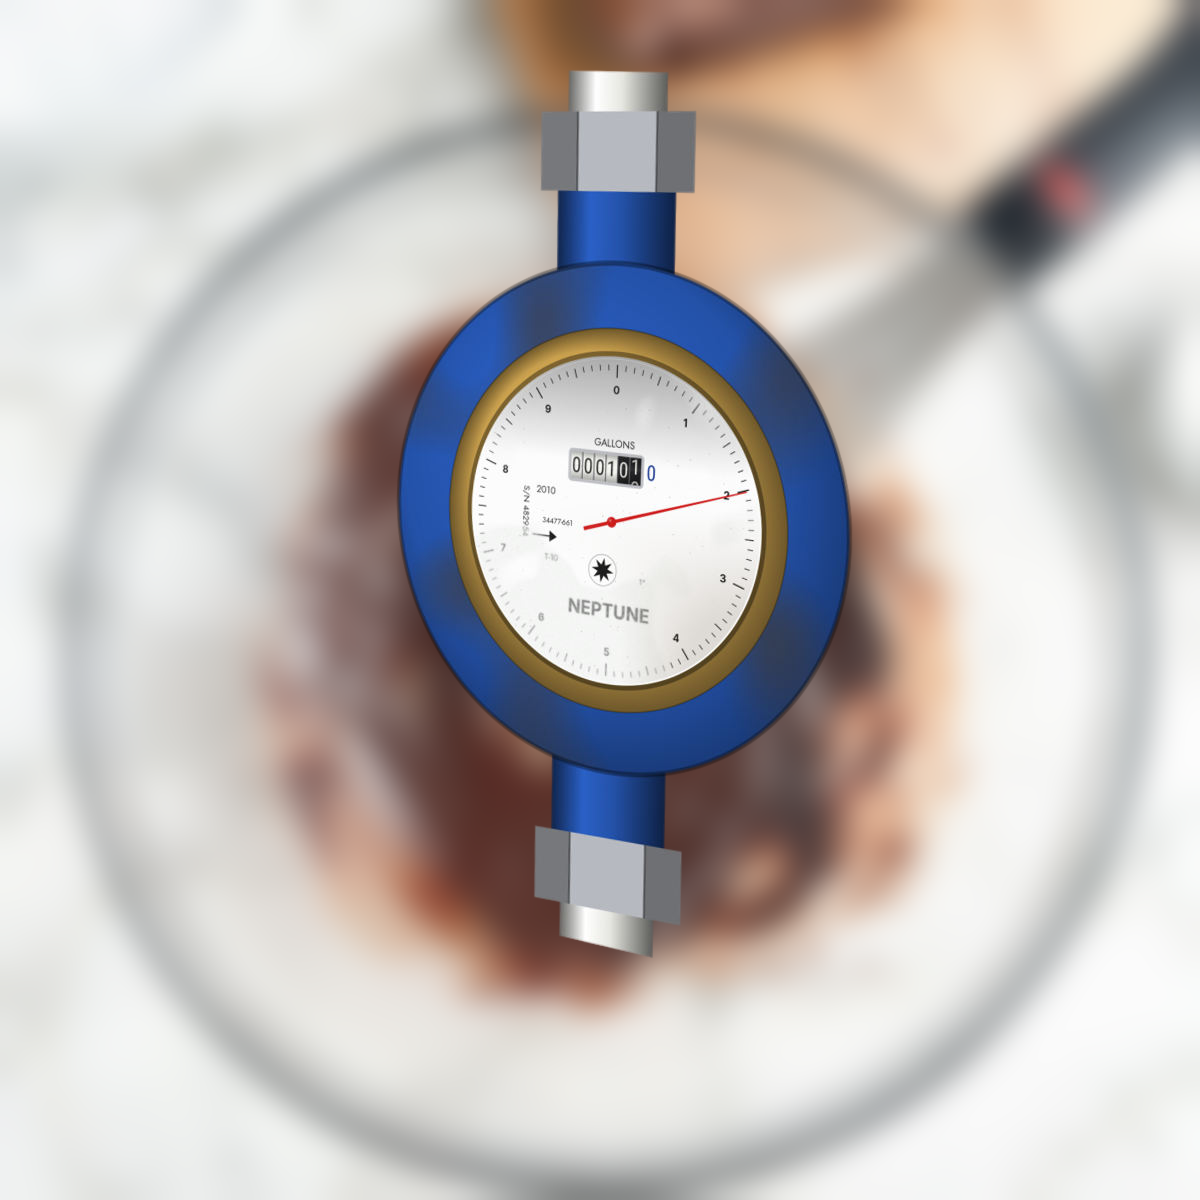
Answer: 1012.0 gal
